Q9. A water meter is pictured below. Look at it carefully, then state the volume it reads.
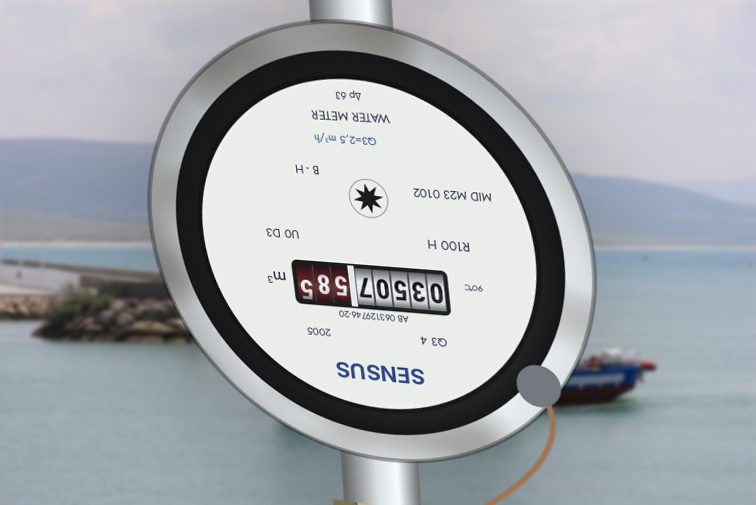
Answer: 3507.585 m³
